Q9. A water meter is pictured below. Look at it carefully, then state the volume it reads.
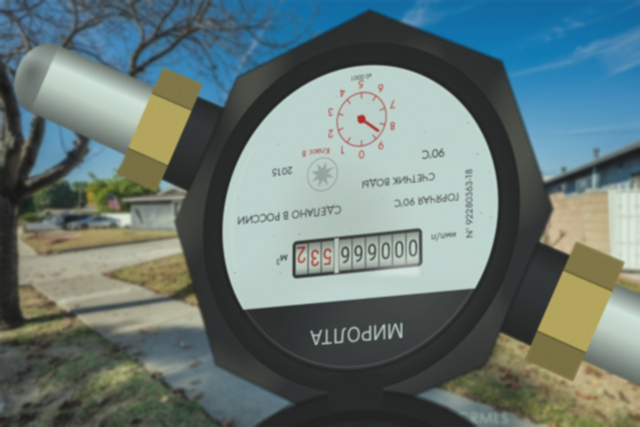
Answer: 666.5318 m³
